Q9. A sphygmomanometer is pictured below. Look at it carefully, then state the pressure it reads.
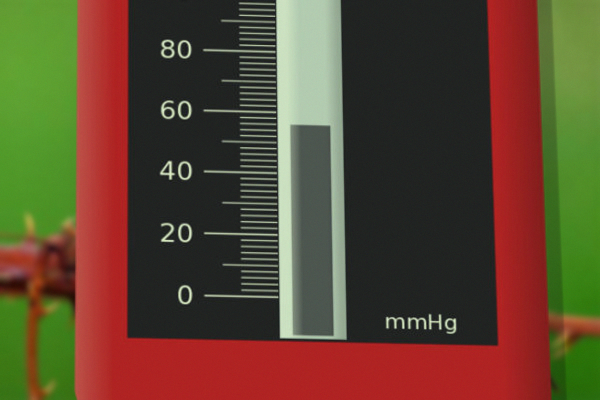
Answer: 56 mmHg
